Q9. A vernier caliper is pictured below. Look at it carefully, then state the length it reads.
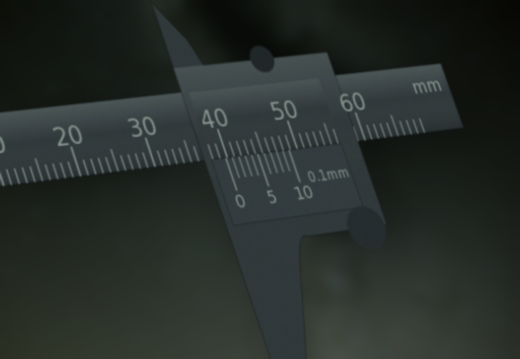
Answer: 39.8 mm
